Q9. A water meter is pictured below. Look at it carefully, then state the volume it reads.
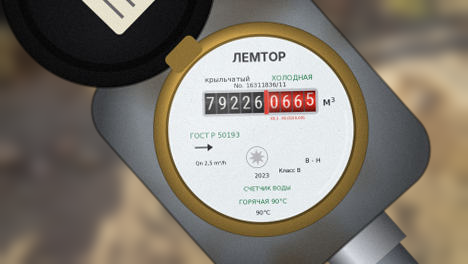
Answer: 79226.0665 m³
